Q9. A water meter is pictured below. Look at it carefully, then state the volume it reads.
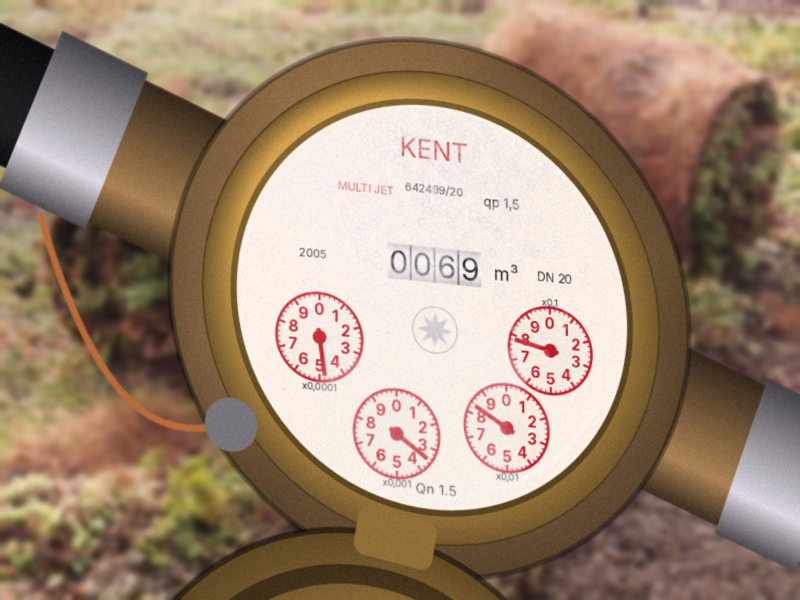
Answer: 69.7834 m³
